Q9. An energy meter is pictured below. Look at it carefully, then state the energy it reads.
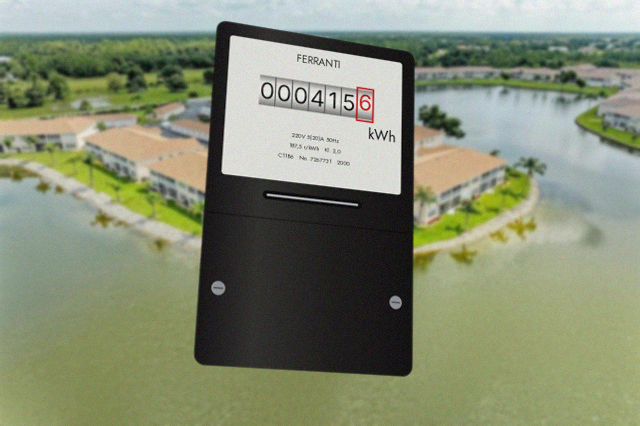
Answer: 415.6 kWh
